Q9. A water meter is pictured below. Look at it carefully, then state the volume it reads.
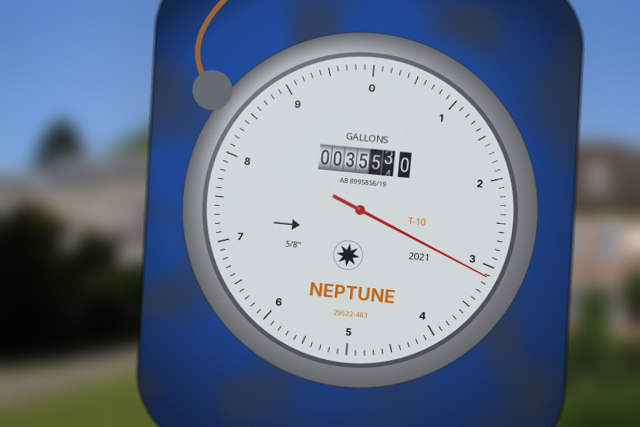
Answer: 35533.1 gal
